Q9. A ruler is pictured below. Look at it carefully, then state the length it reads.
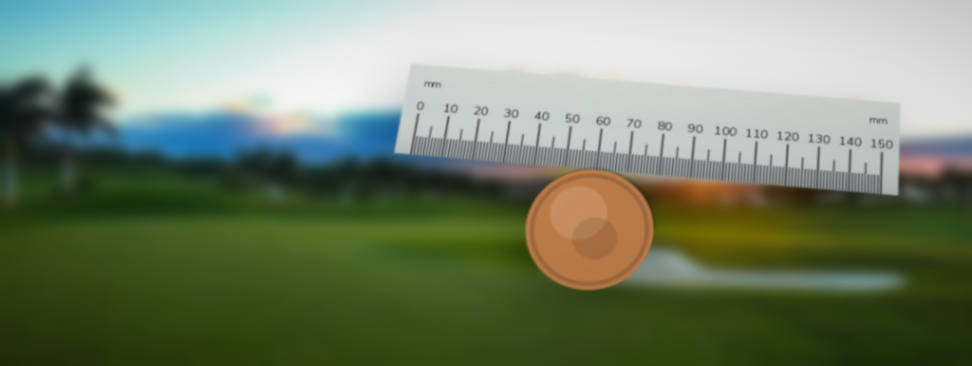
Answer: 40 mm
